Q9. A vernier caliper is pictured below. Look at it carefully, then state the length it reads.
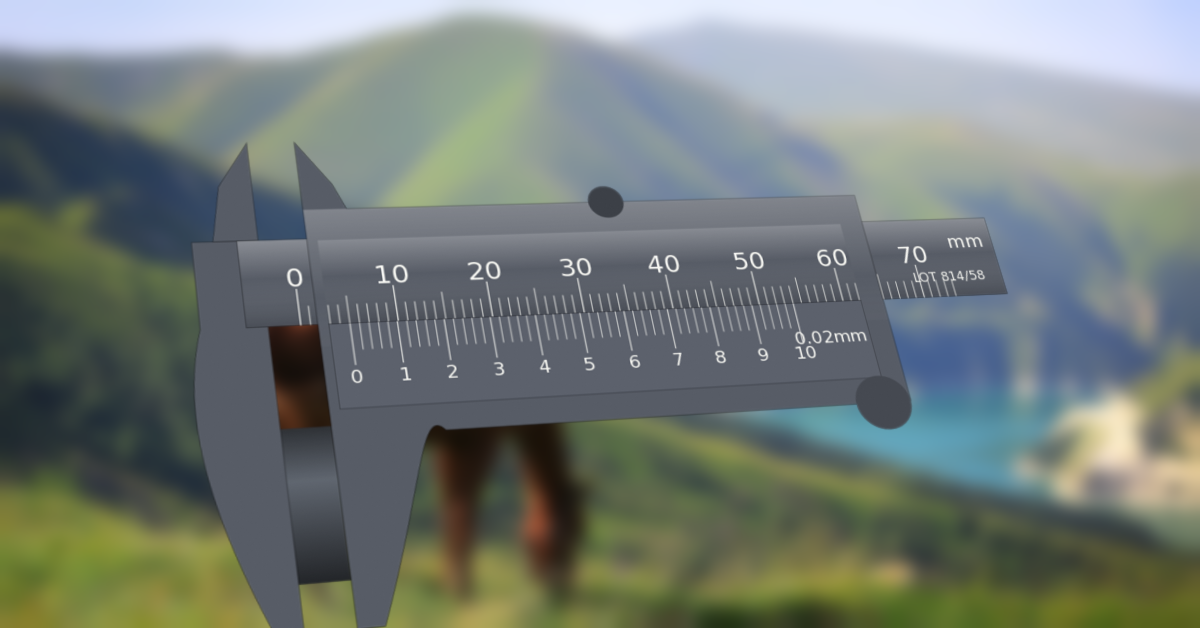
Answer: 5.0 mm
